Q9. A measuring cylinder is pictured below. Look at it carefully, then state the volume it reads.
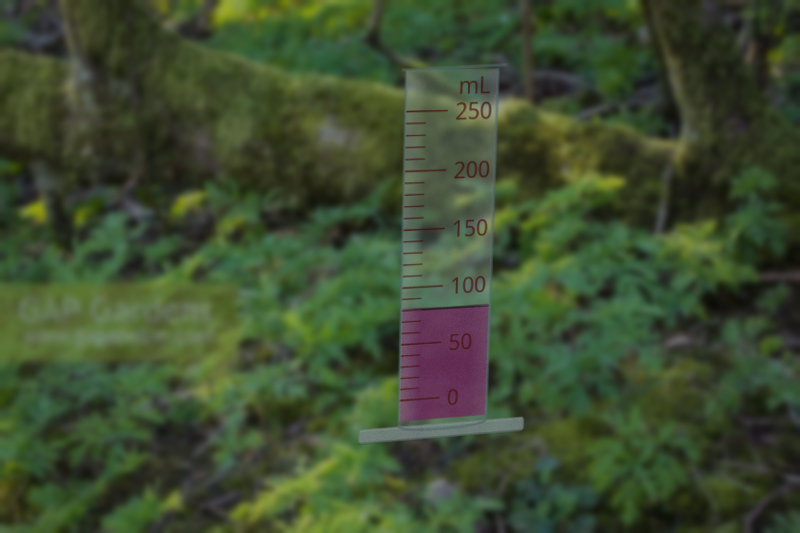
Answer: 80 mL
